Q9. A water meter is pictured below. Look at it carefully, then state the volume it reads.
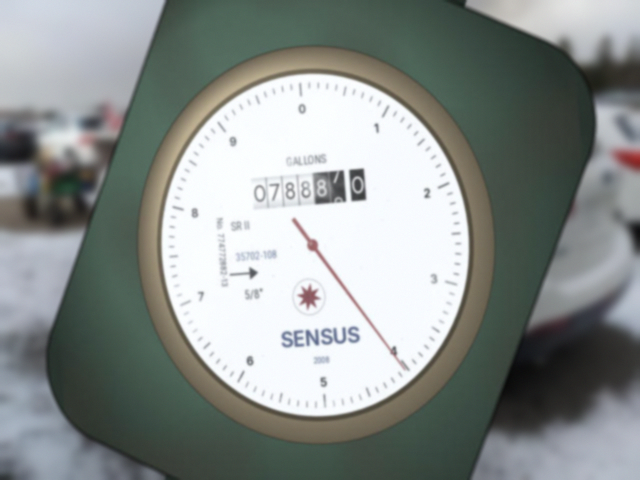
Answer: 788874.0 gal
